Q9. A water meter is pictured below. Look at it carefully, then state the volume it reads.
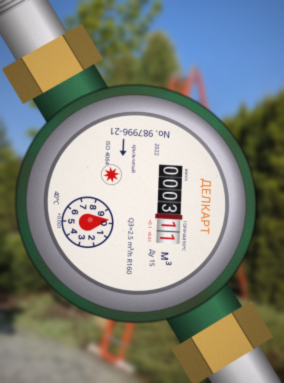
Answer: 3.109 m³
